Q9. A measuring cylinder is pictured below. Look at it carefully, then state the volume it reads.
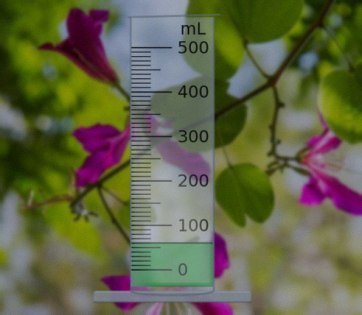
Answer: 60 mL
